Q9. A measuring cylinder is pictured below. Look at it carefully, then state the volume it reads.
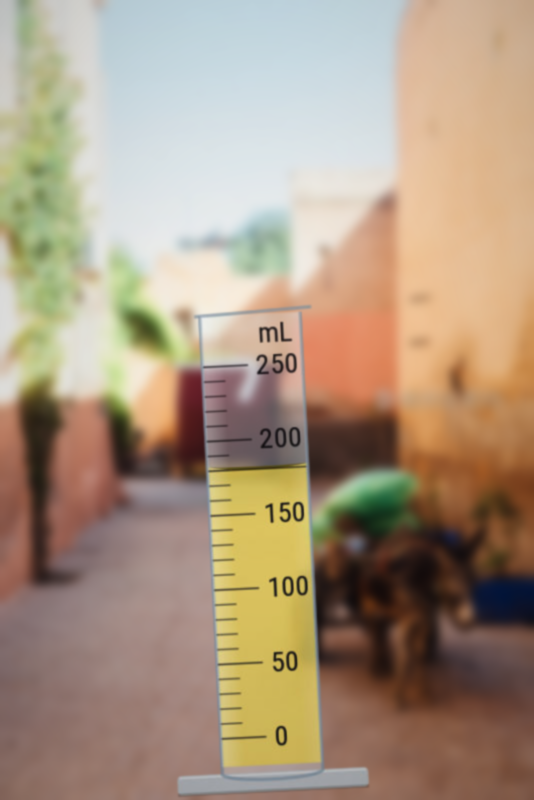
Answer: 180 mL
